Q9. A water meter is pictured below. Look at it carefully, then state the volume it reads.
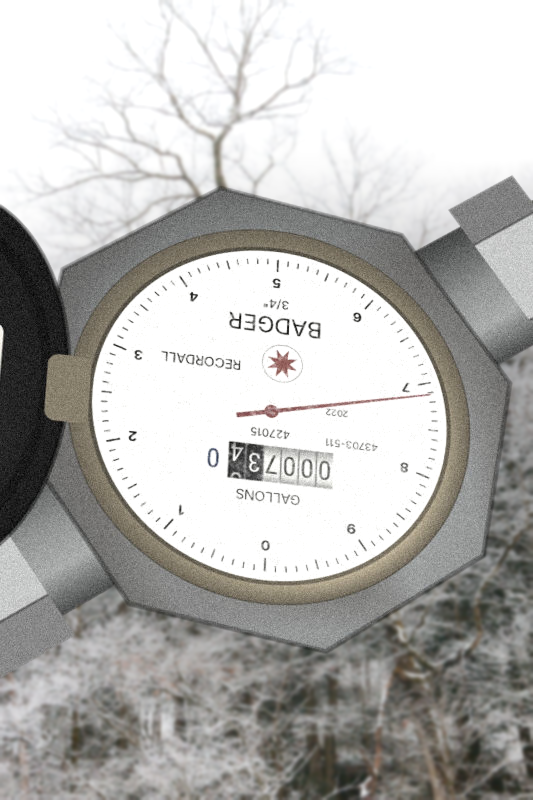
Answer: 7337.1 gal
